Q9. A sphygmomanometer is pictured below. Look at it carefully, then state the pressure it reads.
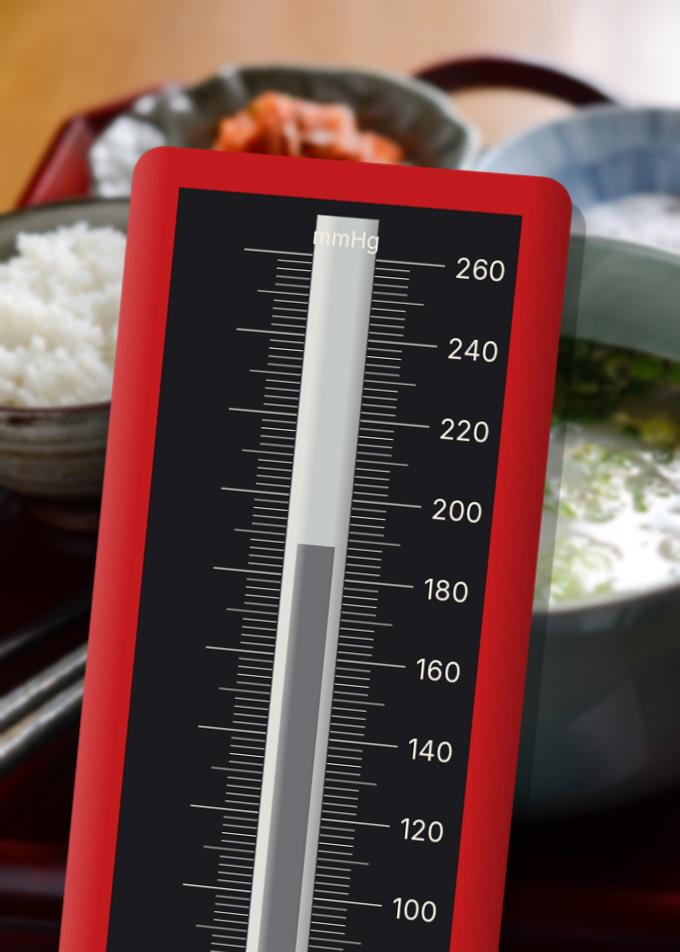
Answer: 188 mmHg
